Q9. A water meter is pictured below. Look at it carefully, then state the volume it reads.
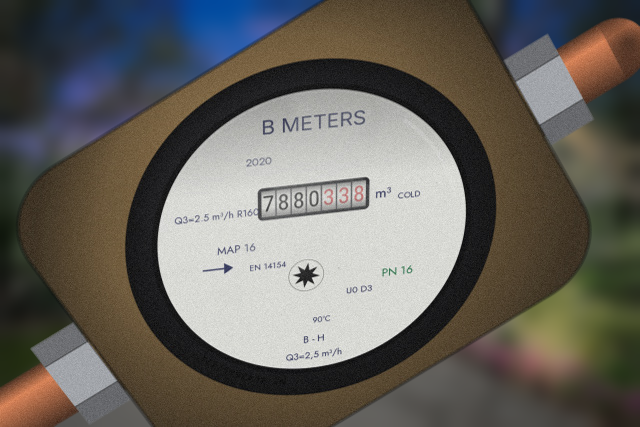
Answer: 7880.338 m³
